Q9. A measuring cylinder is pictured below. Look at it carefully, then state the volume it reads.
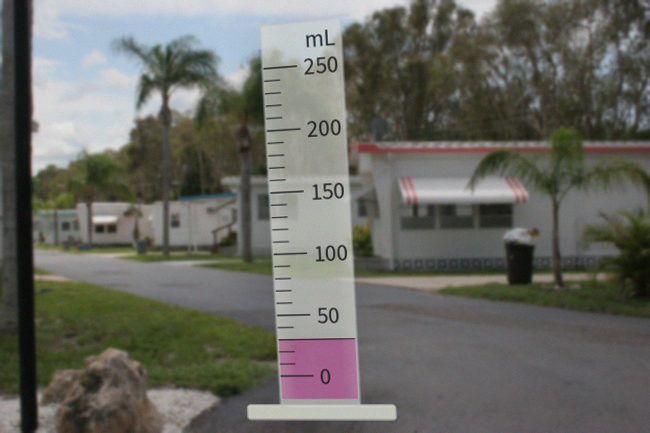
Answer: 30 mL
